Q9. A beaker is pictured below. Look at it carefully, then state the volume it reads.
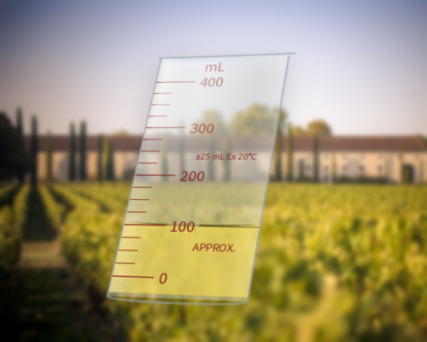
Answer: 100 mL
